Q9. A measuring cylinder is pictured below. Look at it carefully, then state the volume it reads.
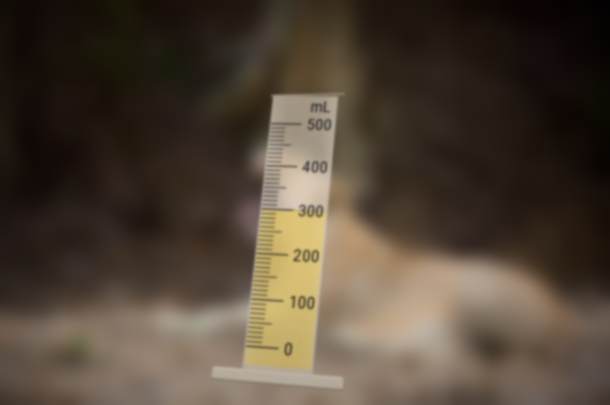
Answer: 300 mL
